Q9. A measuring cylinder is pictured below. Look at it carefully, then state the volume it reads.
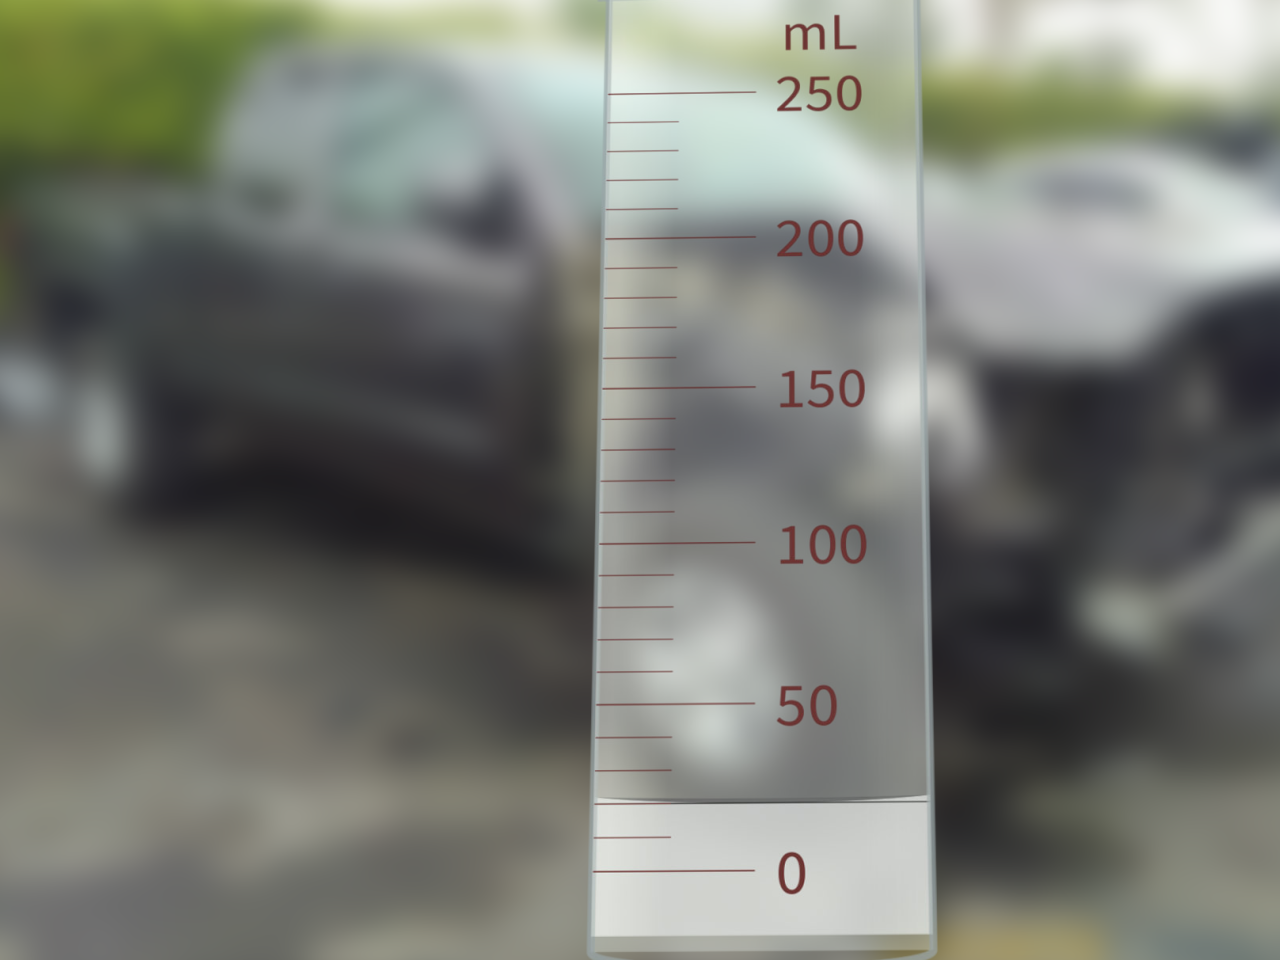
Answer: 20 mL
